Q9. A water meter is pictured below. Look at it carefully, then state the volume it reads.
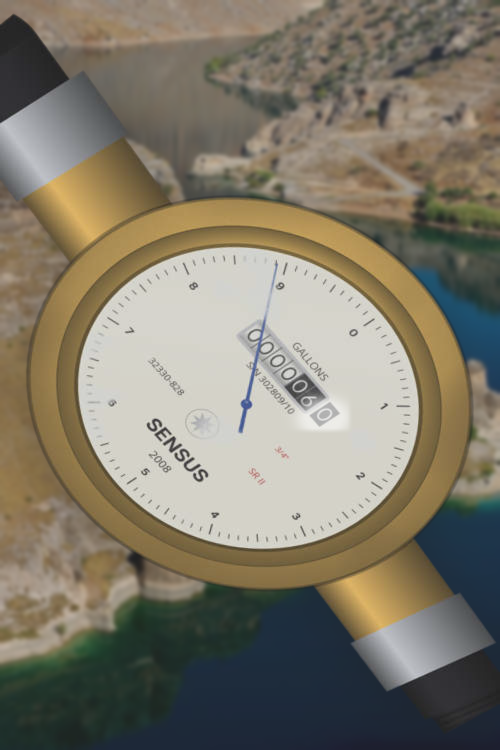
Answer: 58.9 gal
